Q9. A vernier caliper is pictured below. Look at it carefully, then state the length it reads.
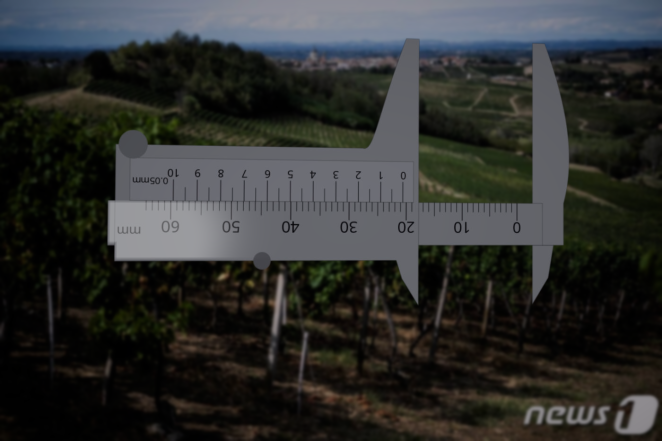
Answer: 20.6 mm
